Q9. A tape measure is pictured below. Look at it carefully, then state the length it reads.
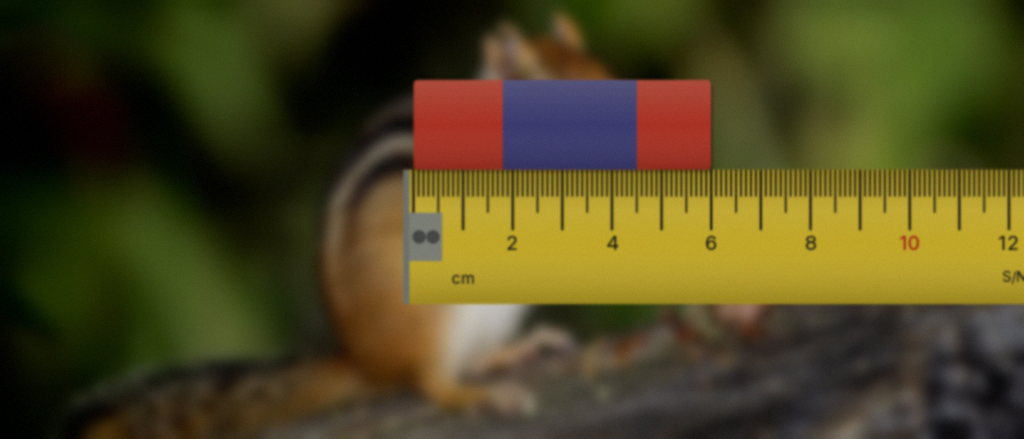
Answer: 6 cm
